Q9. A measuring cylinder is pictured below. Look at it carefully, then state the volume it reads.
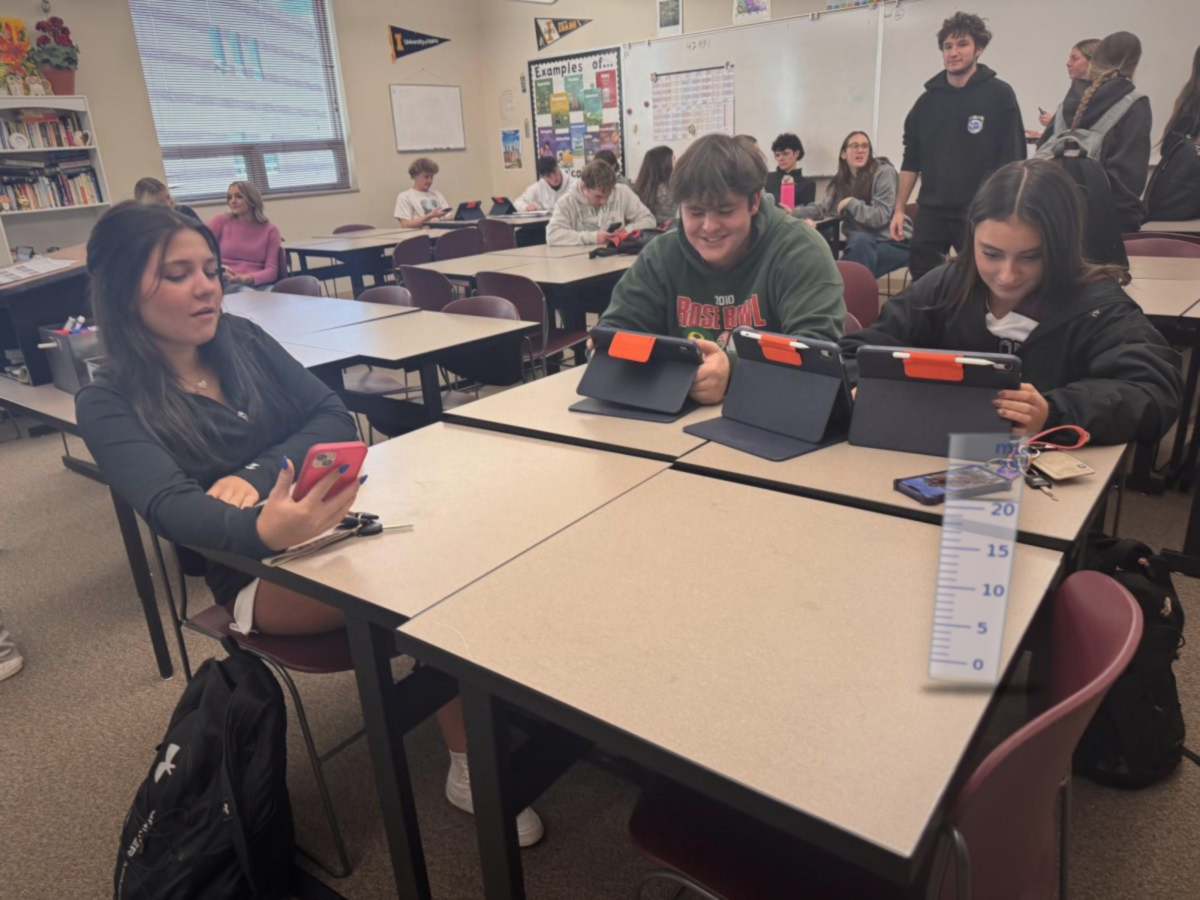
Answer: 21 mL
